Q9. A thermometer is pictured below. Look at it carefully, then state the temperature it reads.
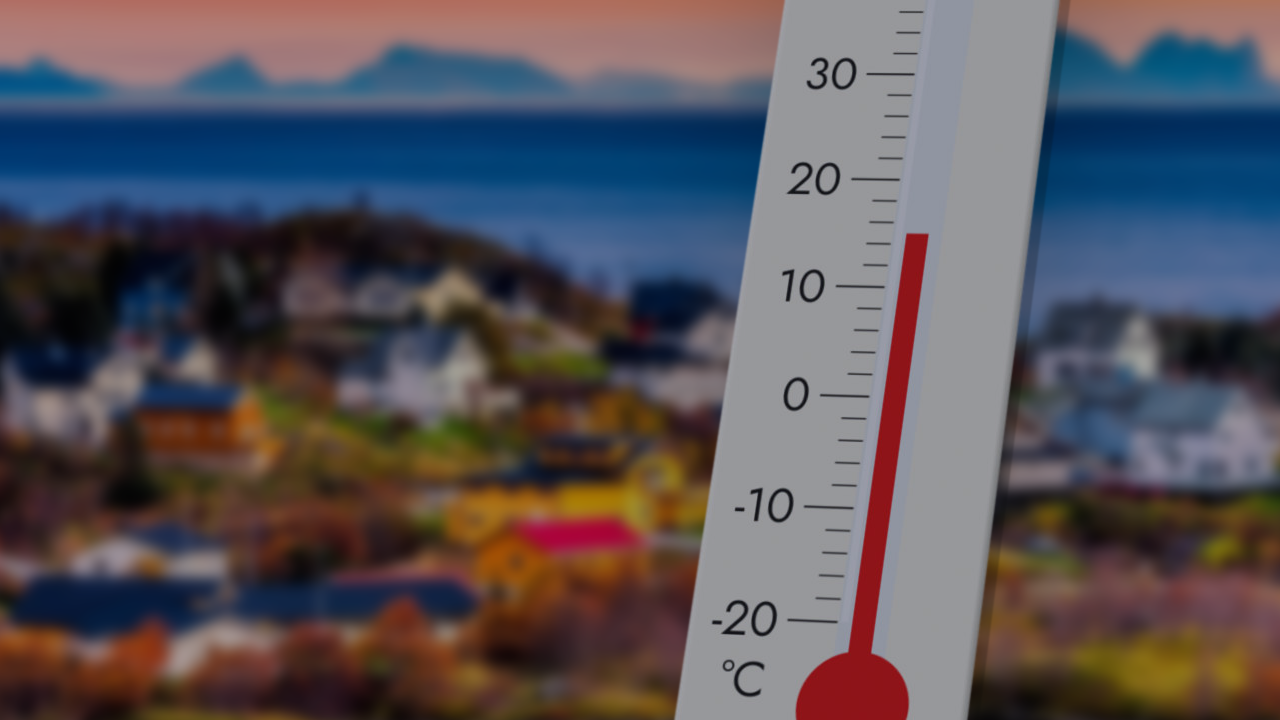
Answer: 15 °C
